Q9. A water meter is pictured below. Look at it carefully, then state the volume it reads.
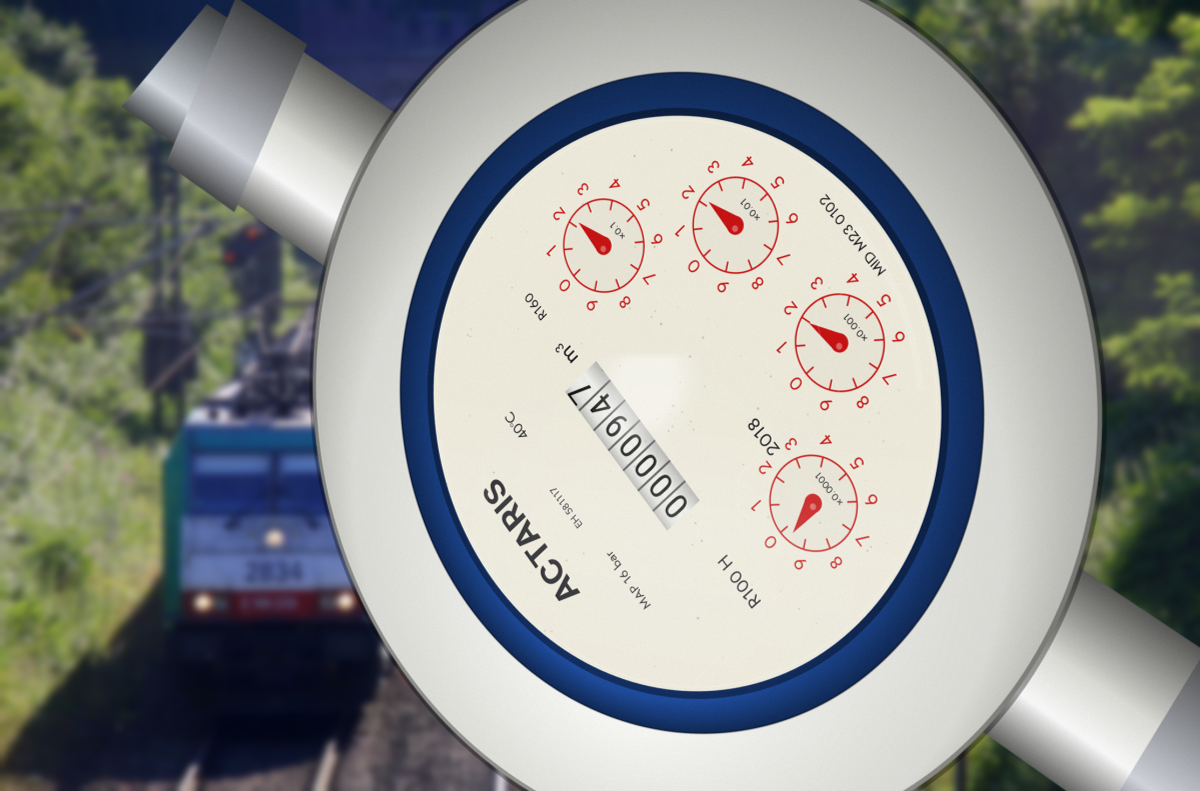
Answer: 947.2219 m³
